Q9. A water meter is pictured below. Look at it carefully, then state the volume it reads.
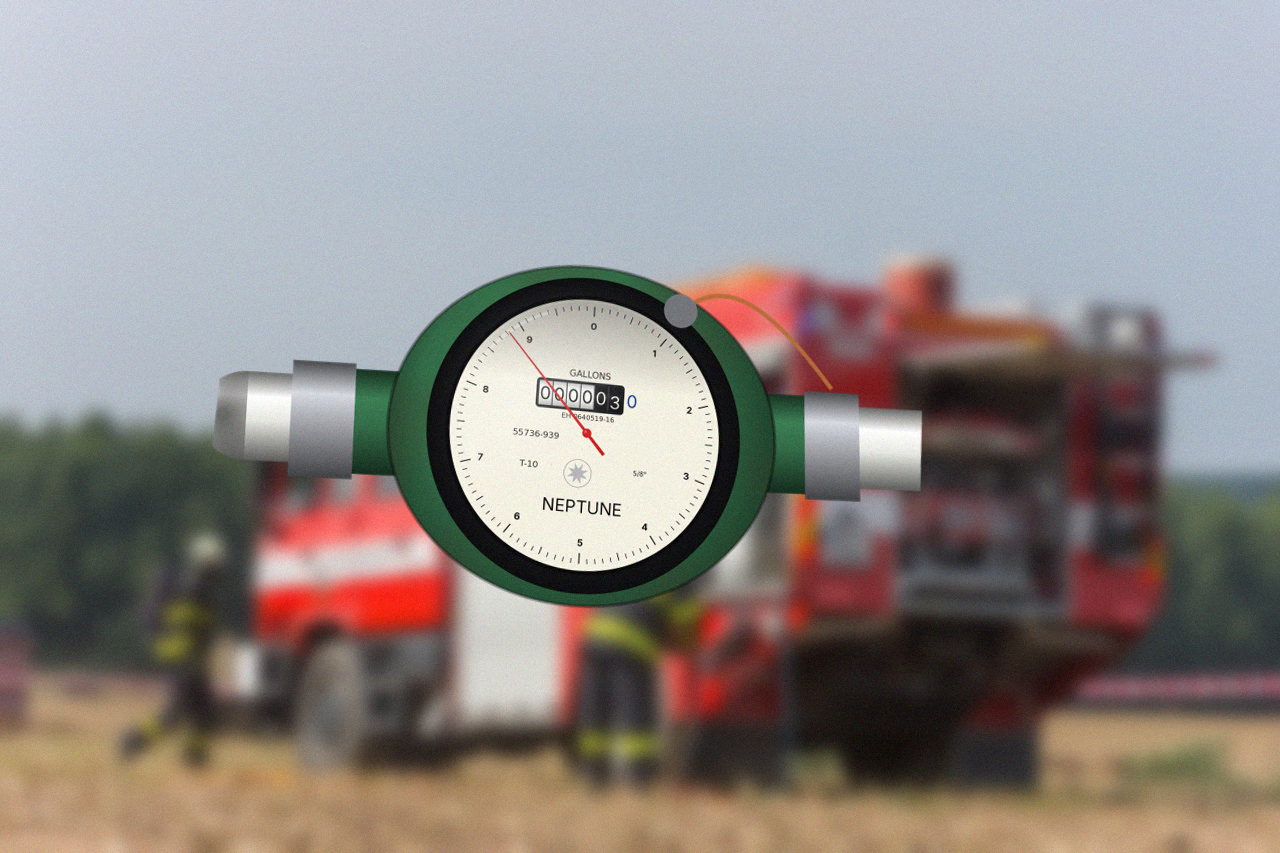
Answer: 28.8 gal
